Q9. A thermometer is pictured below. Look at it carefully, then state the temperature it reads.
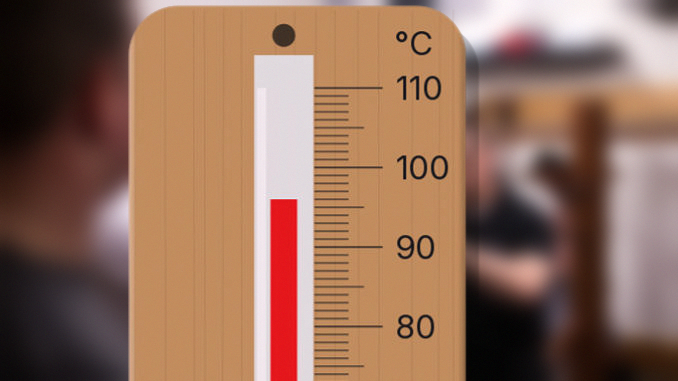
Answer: 96 °C
